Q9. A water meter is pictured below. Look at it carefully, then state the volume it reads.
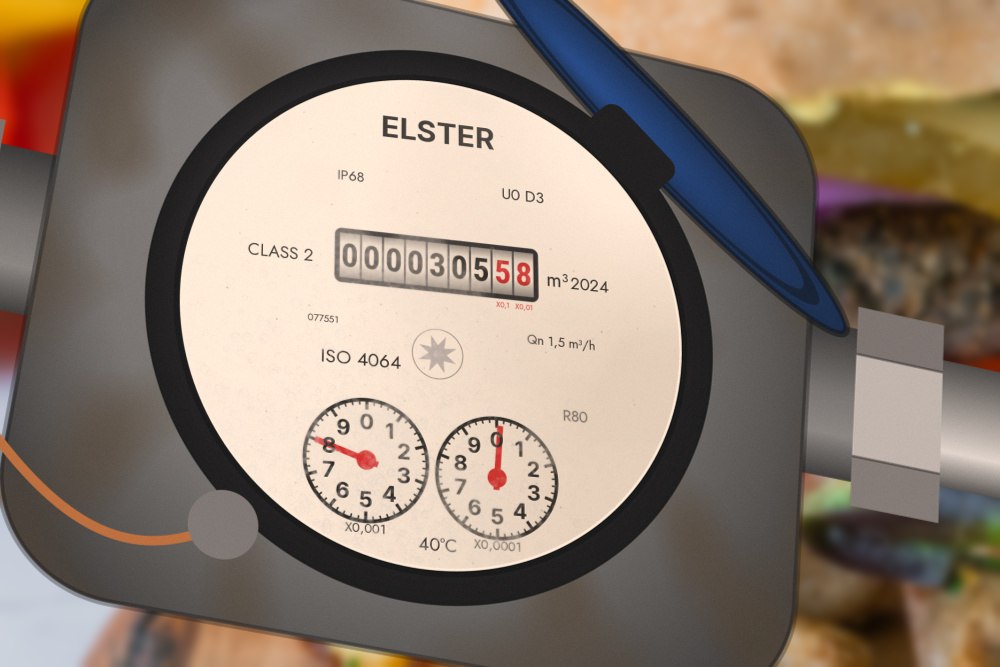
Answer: 305.5880 m³
